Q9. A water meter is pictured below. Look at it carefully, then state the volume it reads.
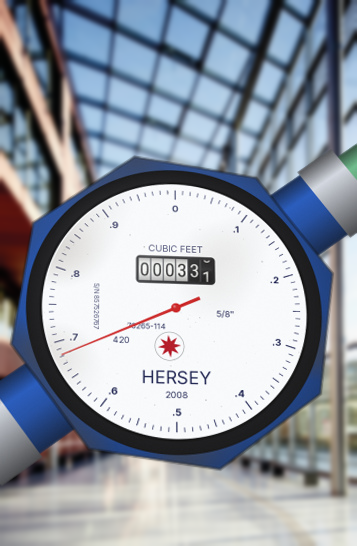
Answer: 330.68 ft³
